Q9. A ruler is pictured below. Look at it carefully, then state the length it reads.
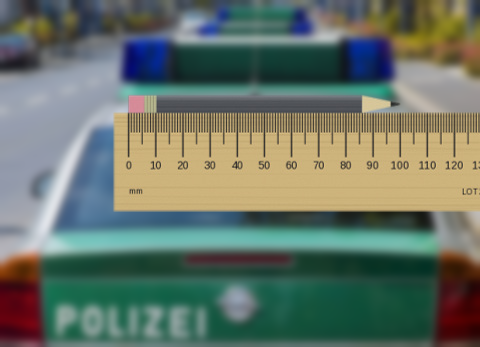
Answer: 100 mm
